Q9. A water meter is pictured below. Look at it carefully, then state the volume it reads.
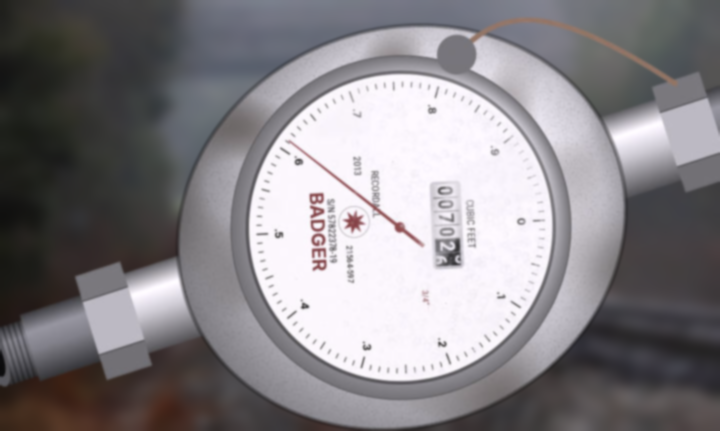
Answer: 7025.61 ft³
